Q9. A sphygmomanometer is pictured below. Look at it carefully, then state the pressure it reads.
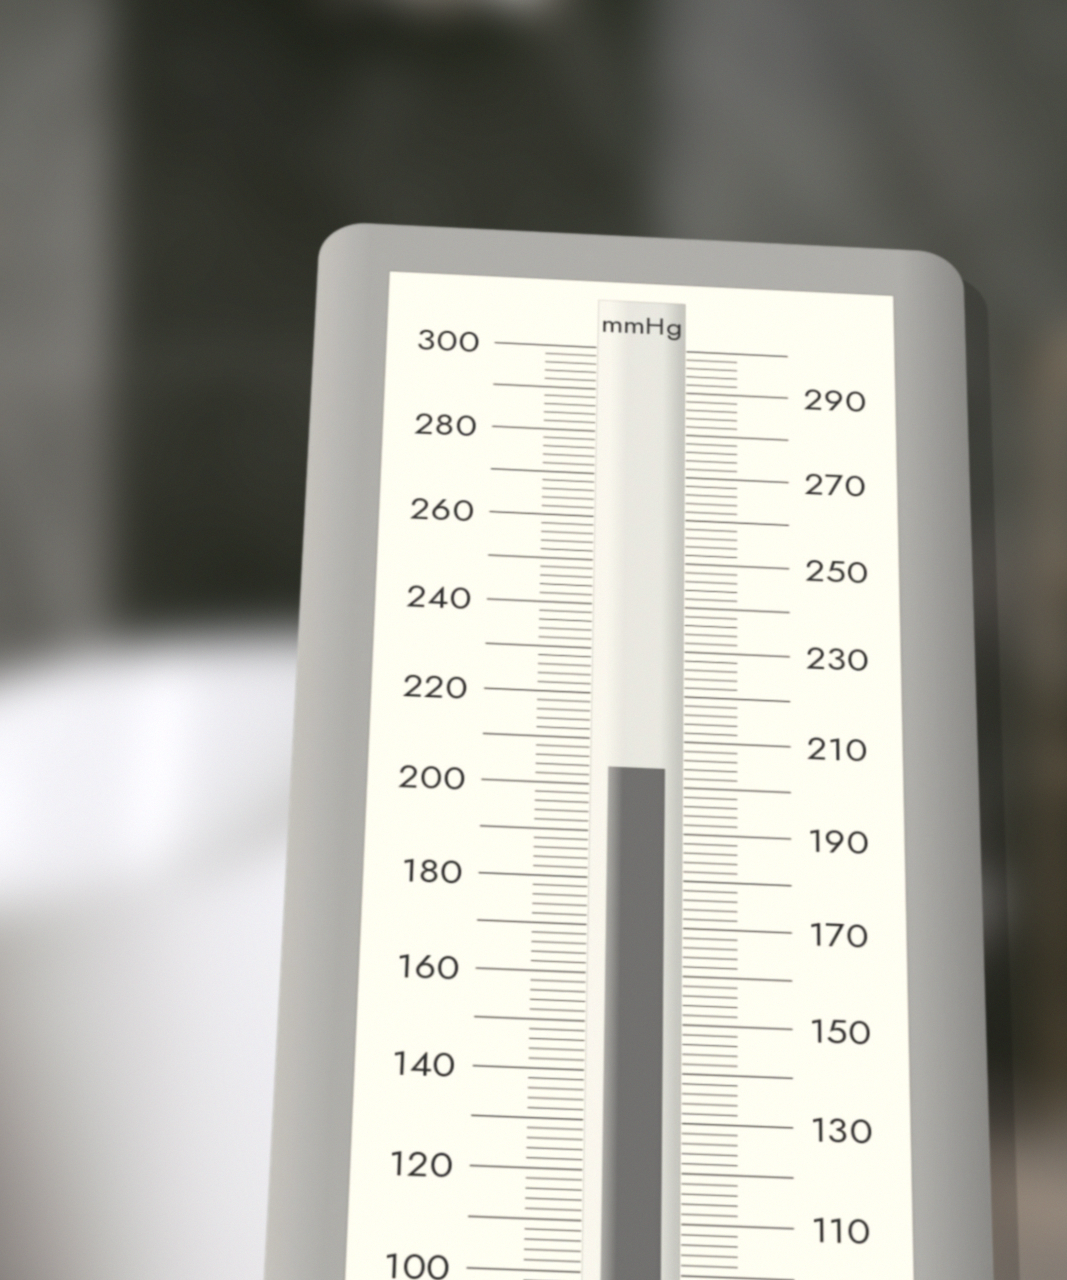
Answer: 204 mmHg
